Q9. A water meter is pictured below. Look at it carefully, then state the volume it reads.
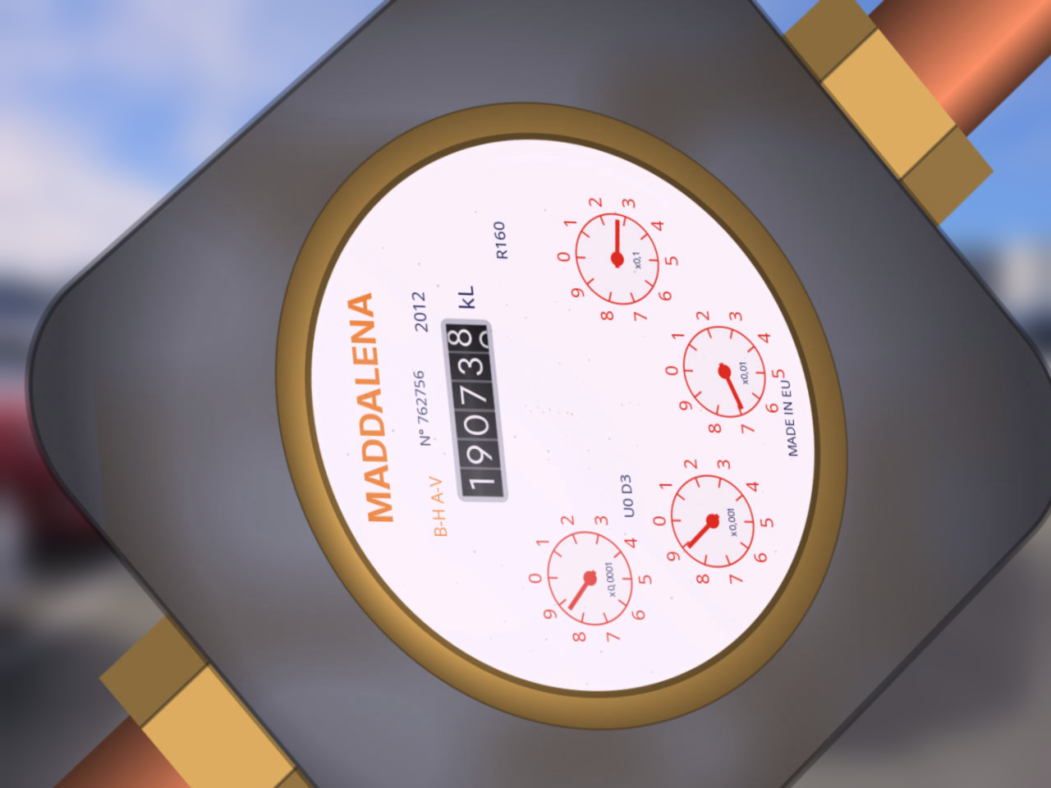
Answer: 190738.2688 kL
